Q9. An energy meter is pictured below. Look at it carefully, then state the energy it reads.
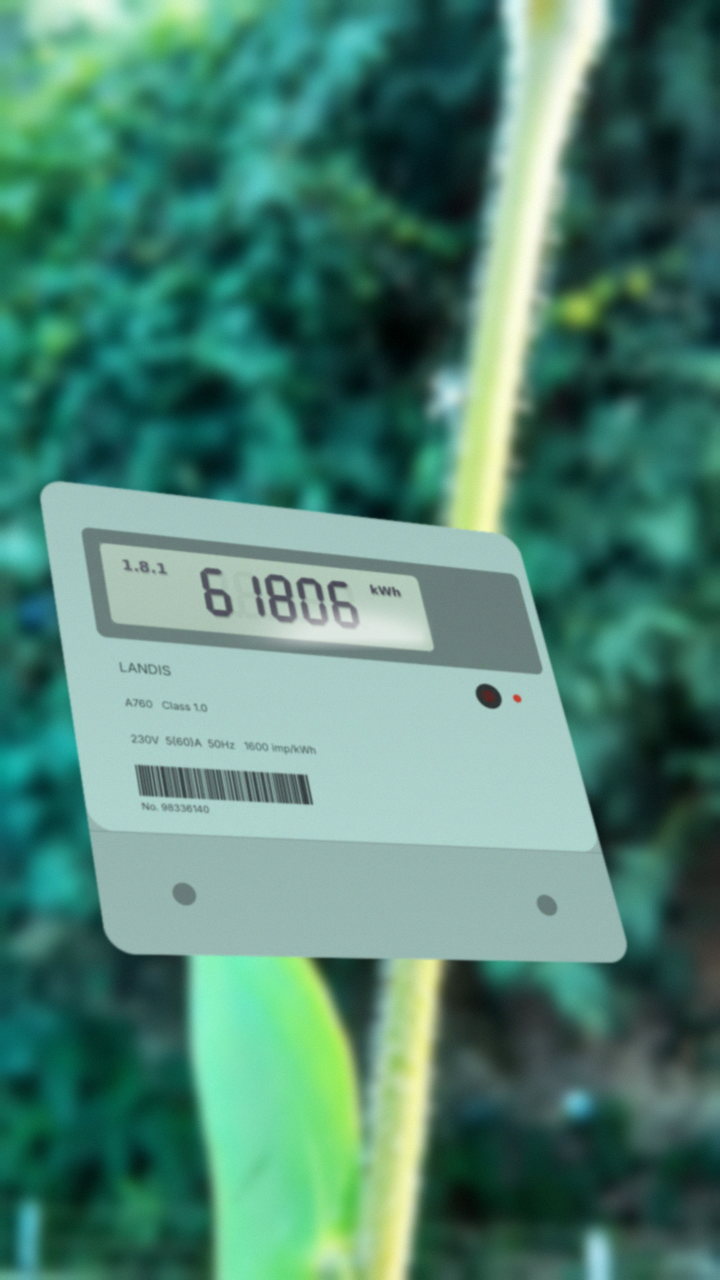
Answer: 61806 kWh
